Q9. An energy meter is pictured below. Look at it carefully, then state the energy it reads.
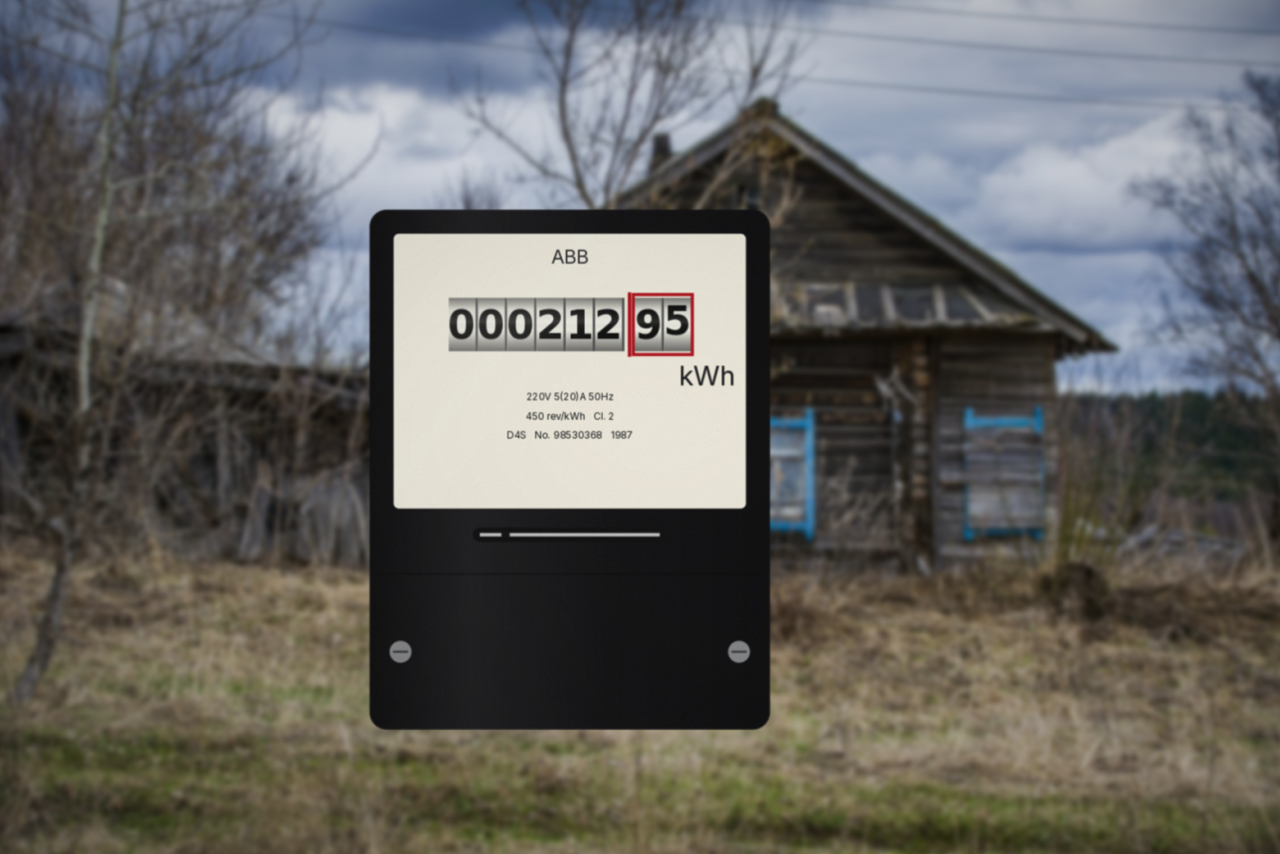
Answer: 212.95 kWh
